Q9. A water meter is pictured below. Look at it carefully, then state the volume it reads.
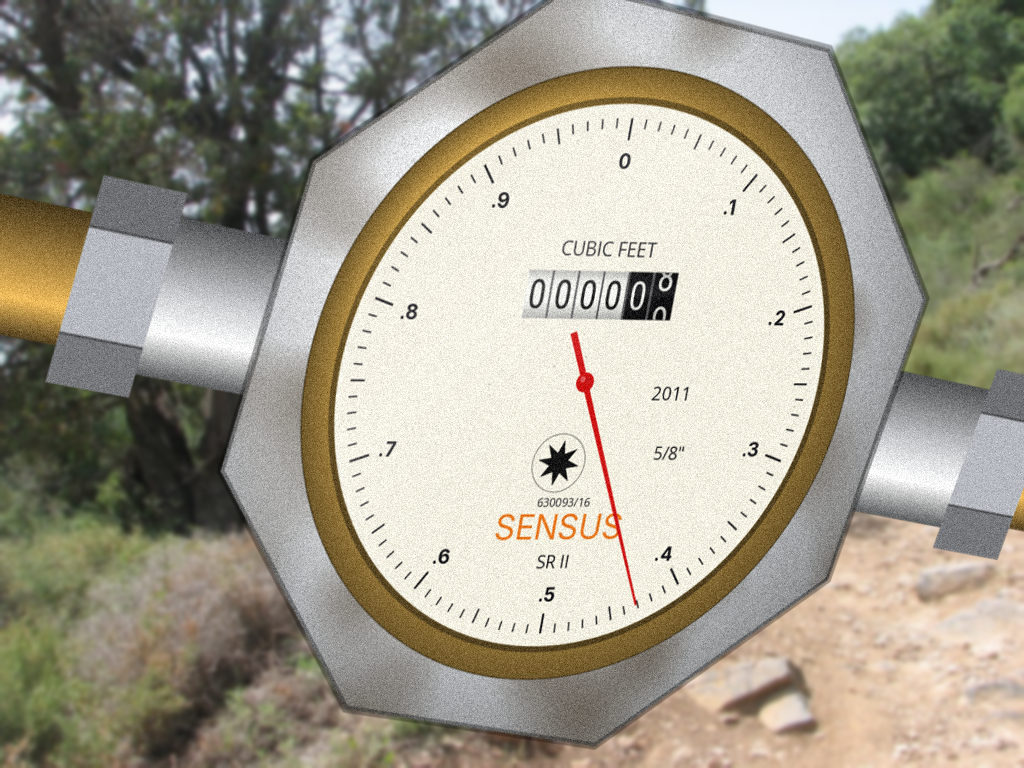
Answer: 8.43 ft³
